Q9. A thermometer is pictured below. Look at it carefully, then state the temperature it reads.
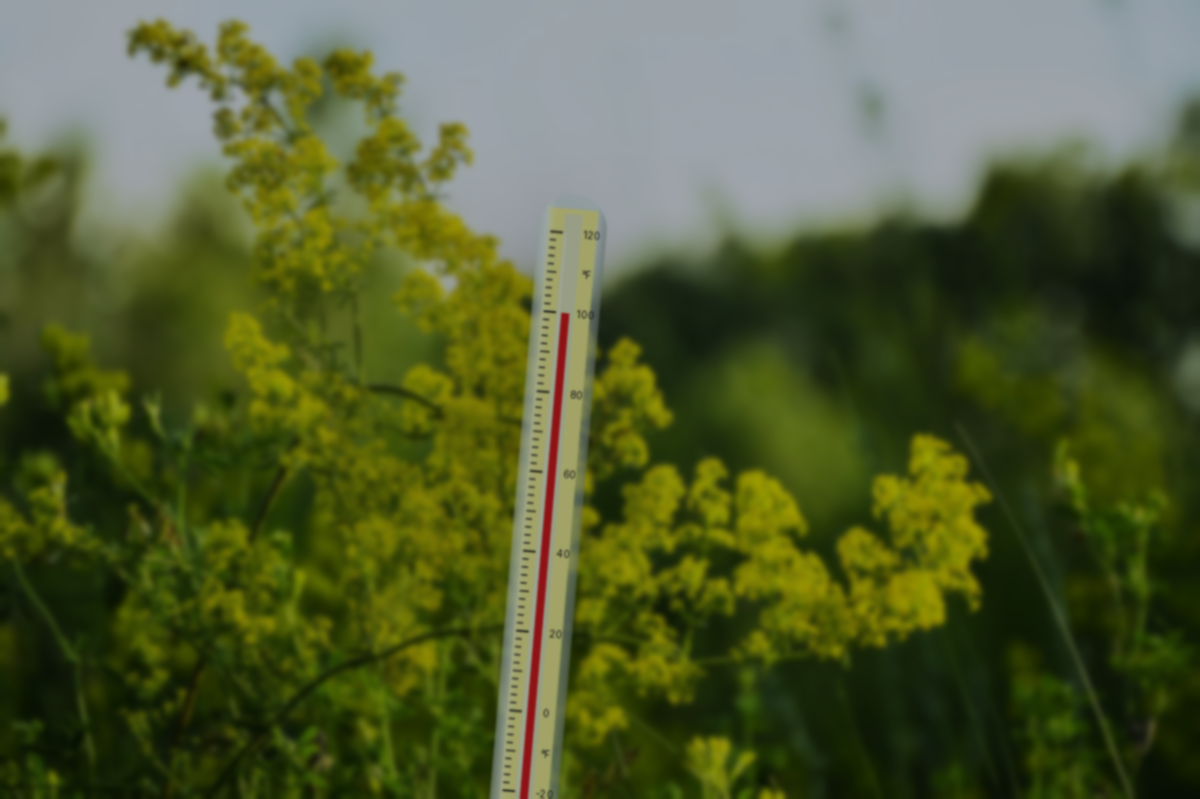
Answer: 100 °F
